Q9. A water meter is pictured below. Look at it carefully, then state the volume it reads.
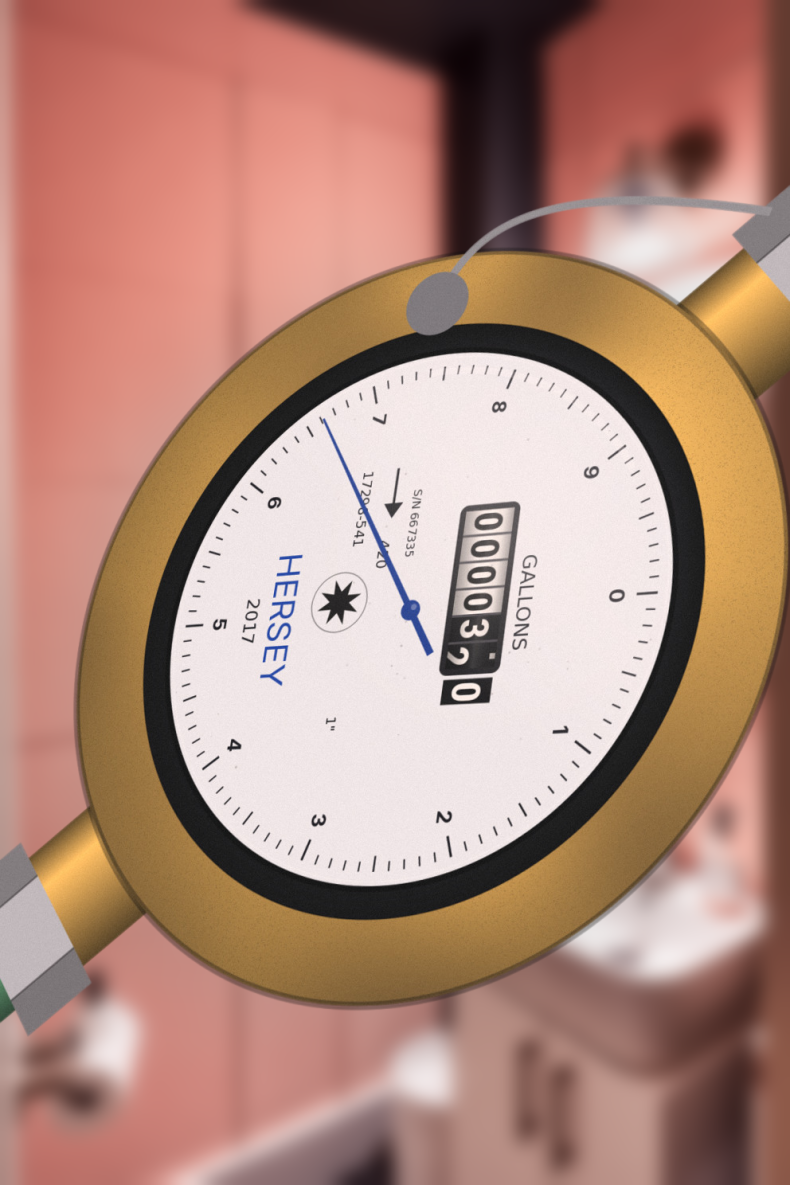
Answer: 316.6 gal
